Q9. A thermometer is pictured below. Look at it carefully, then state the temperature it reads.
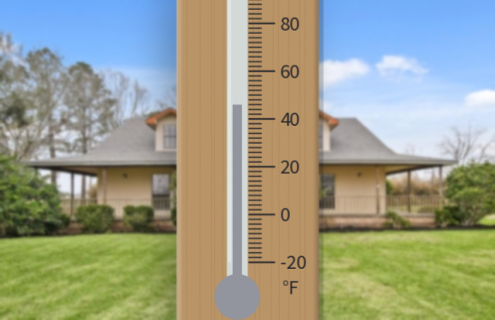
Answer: 46 °F
